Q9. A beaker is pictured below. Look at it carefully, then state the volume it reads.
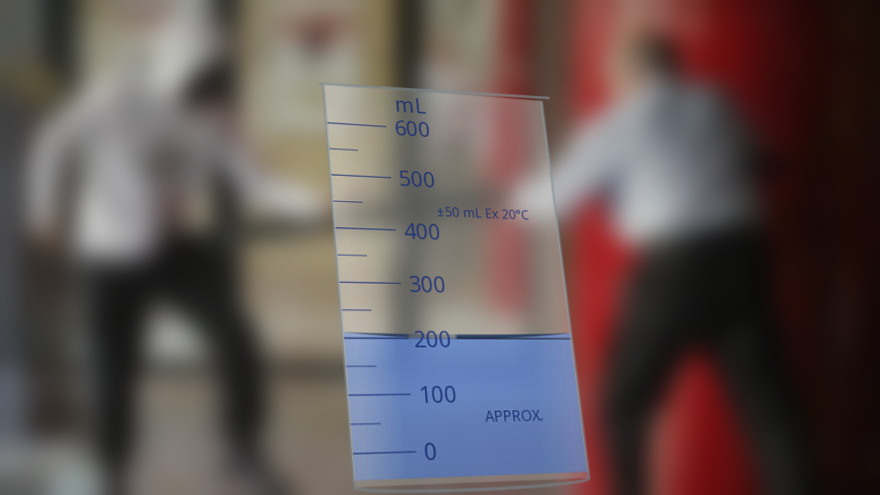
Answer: 200 mL
